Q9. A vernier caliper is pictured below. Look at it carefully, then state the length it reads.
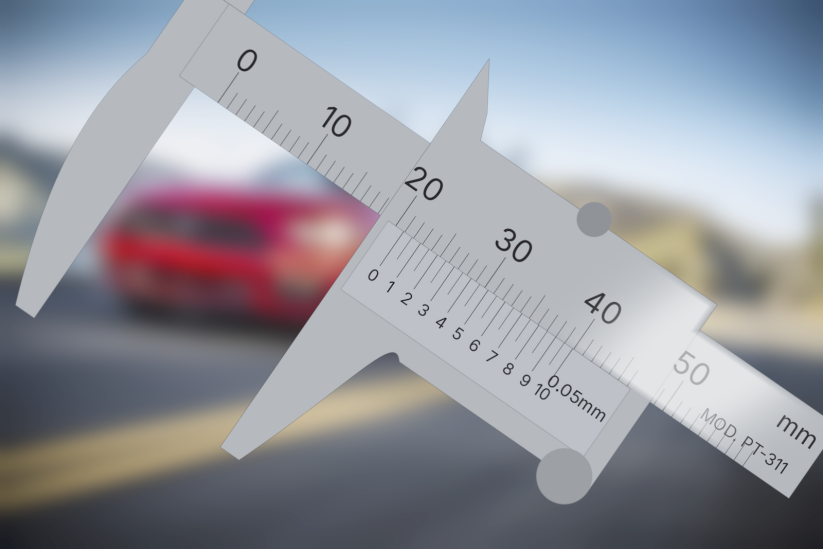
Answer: 20.9 mm
